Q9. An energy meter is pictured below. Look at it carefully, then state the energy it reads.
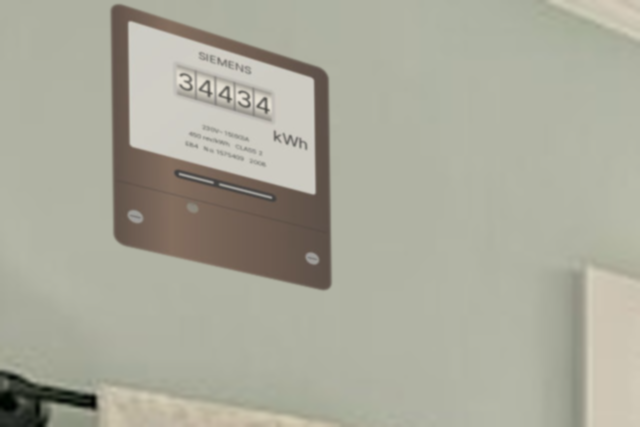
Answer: 34434 kWh
